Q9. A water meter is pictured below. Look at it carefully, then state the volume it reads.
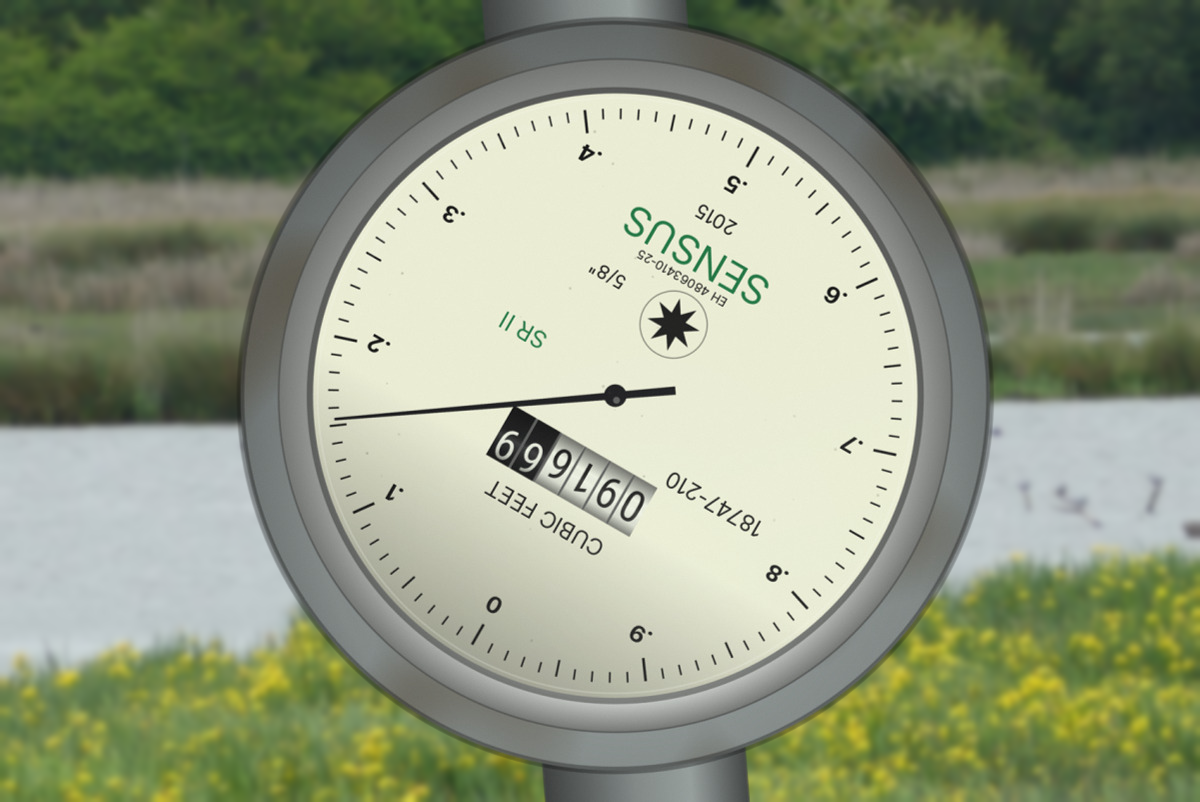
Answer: 91669.15 ft³
